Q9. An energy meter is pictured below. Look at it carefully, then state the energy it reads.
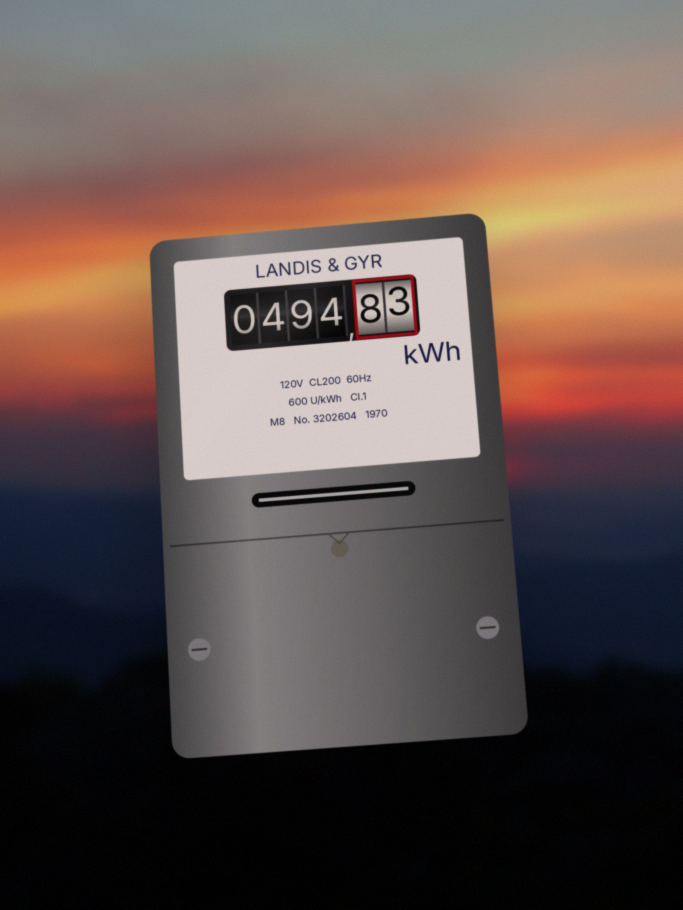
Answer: 494.83 kWh
